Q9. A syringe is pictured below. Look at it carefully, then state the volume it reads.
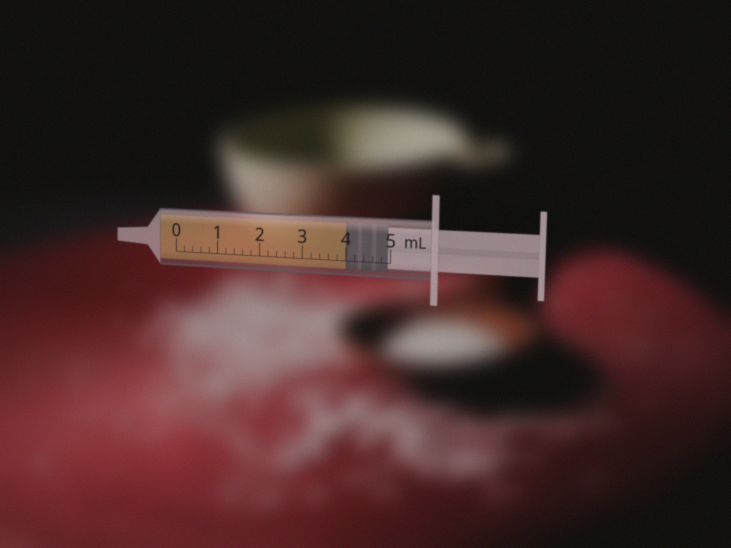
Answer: 4 mL
